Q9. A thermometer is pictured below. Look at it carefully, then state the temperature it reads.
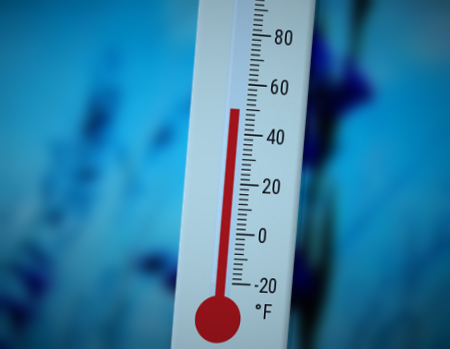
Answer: 50 °F
